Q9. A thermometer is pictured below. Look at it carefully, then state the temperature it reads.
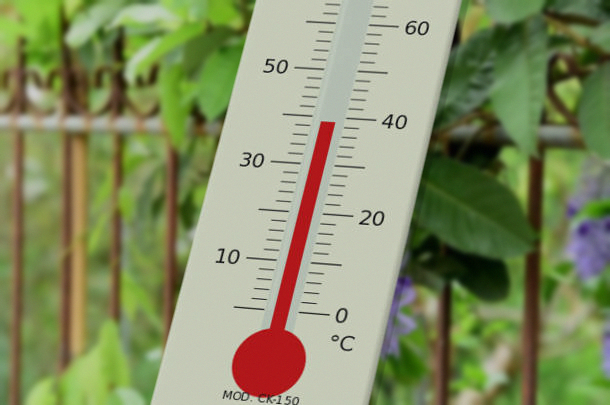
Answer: 39 °C
